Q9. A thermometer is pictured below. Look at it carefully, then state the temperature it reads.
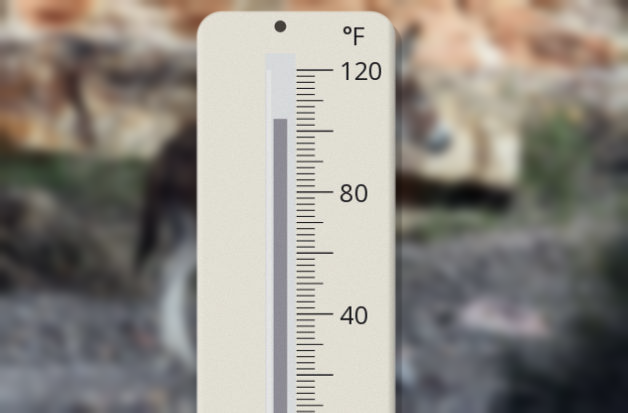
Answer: 104 °F
